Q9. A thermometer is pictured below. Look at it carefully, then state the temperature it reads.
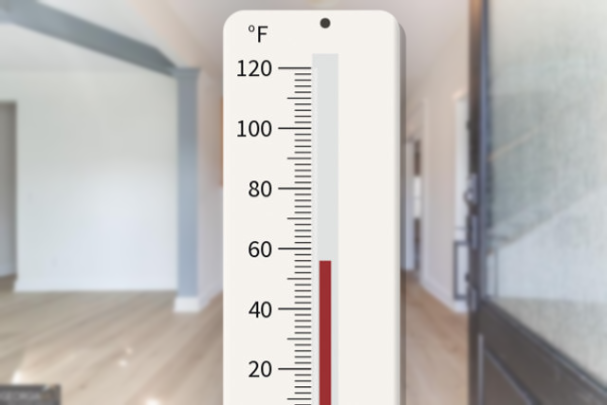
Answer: 56 °F
